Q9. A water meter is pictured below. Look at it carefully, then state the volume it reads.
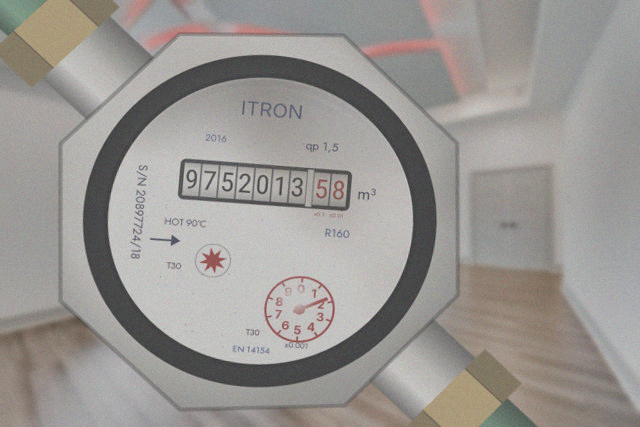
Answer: 9752013.581 m³
